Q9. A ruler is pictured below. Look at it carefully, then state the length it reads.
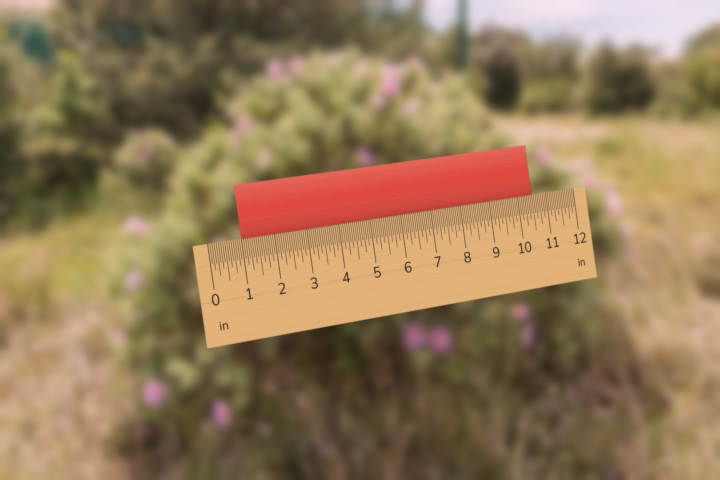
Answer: 9.5 in
